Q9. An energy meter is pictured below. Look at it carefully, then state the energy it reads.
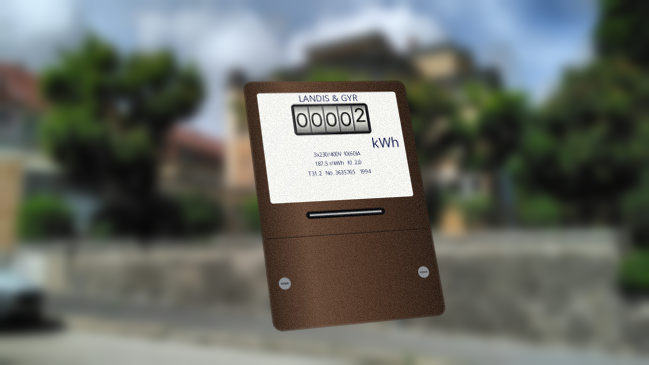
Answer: 2 kWh
